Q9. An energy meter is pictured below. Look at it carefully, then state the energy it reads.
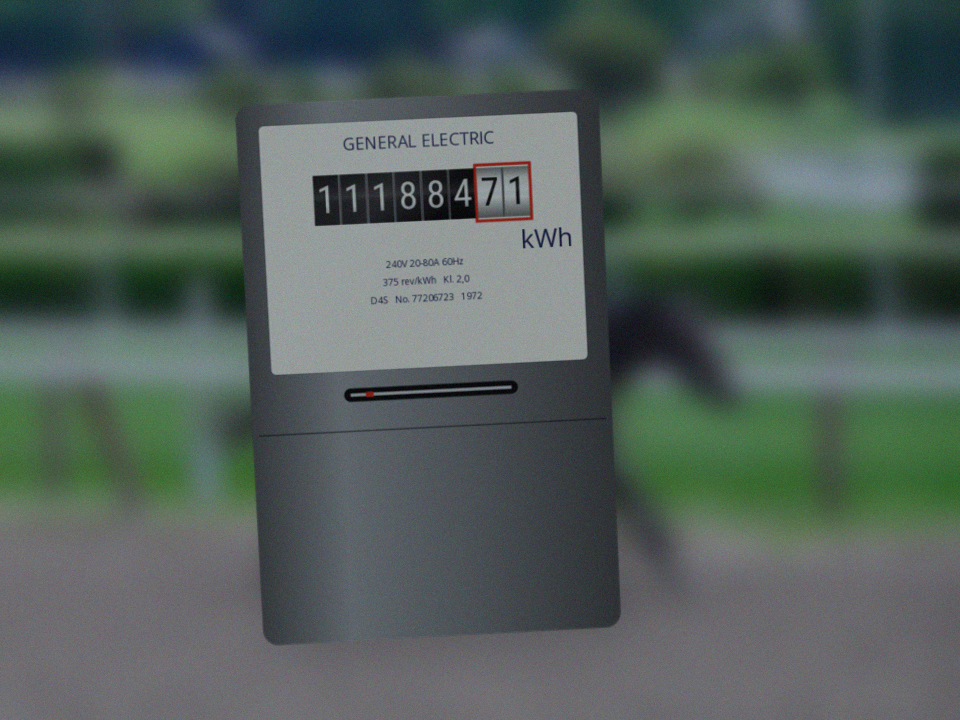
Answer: 111884.71 kWh
